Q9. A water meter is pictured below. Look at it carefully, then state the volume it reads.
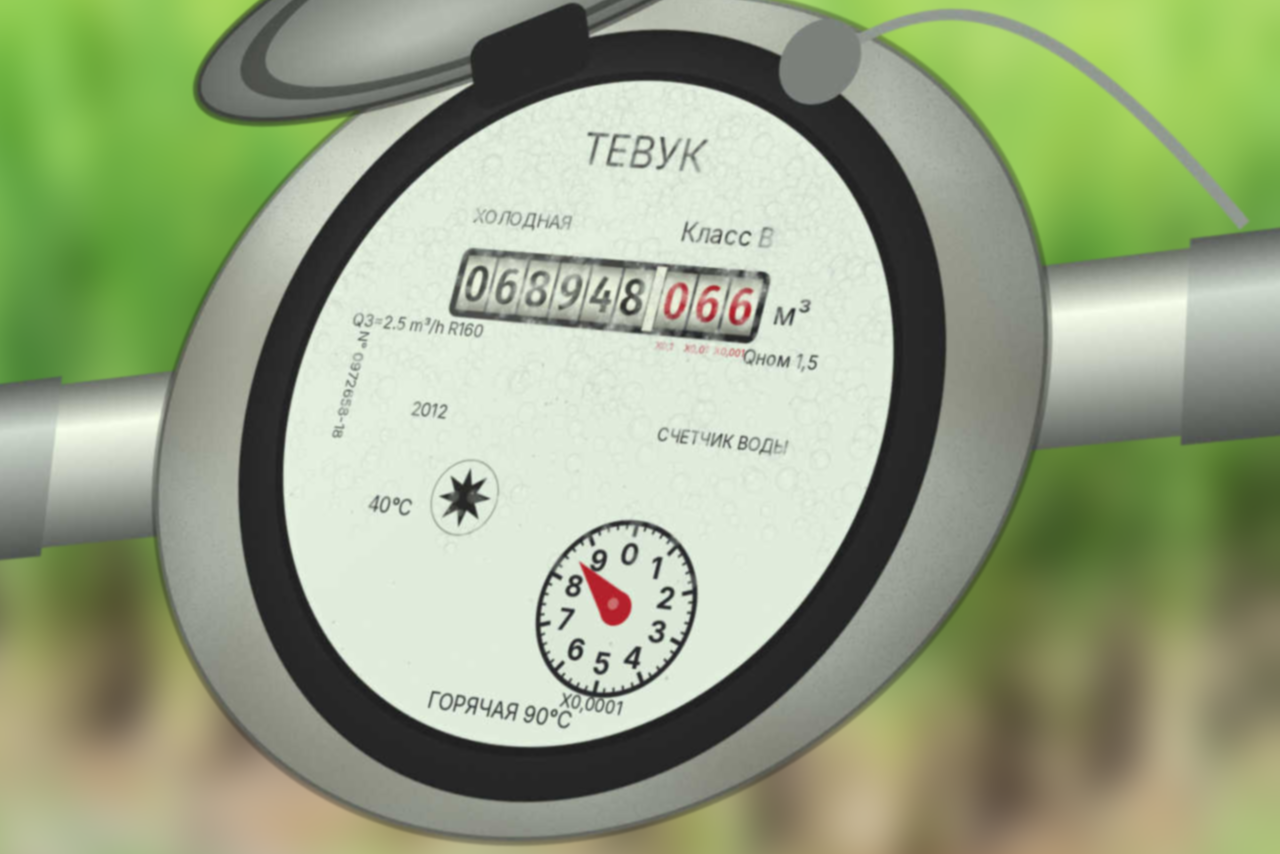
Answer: 68948.0668 m³
